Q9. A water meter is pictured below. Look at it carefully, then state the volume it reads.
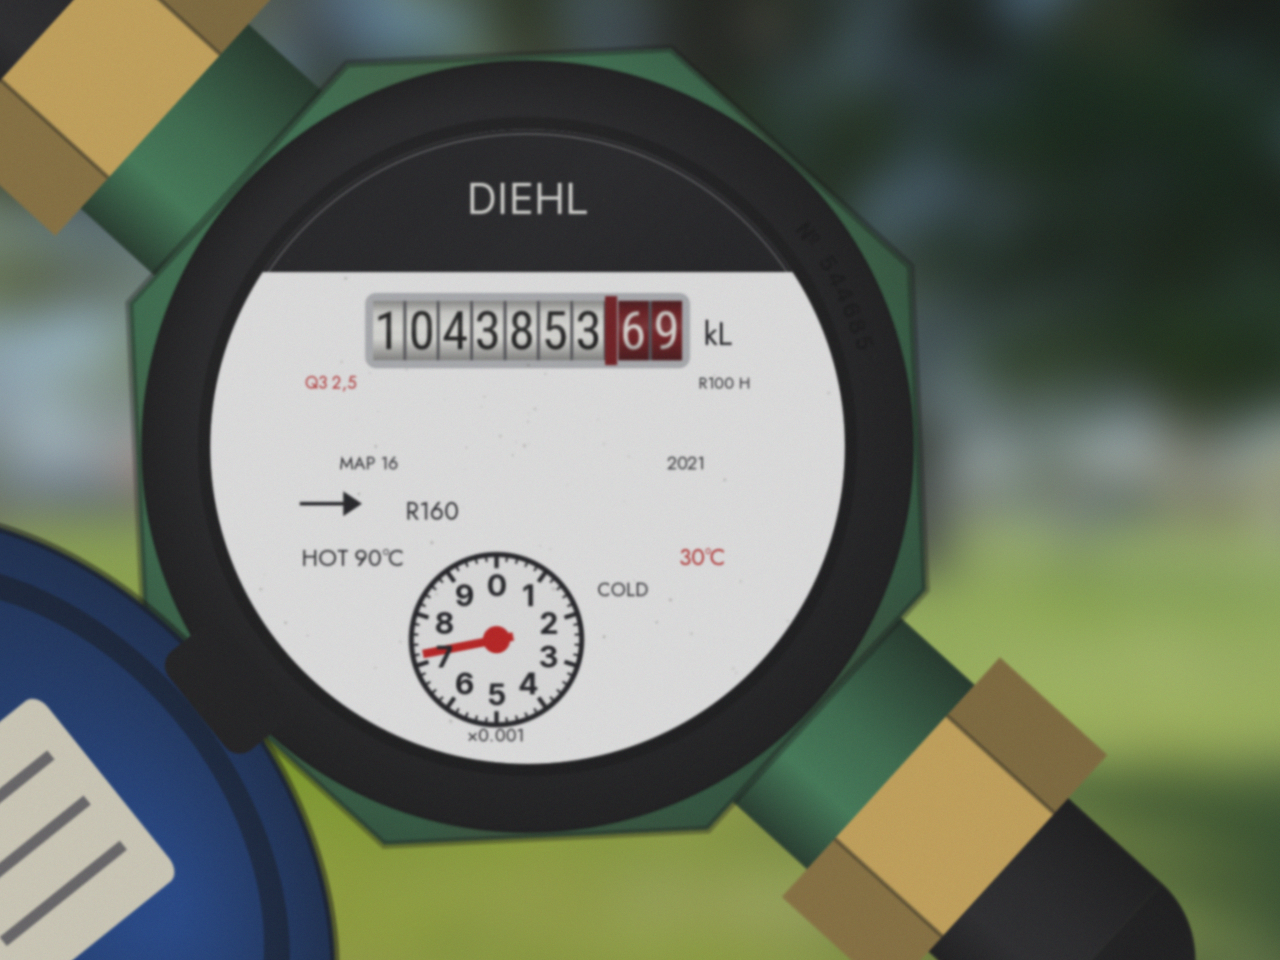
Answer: 1043853.697 kL
